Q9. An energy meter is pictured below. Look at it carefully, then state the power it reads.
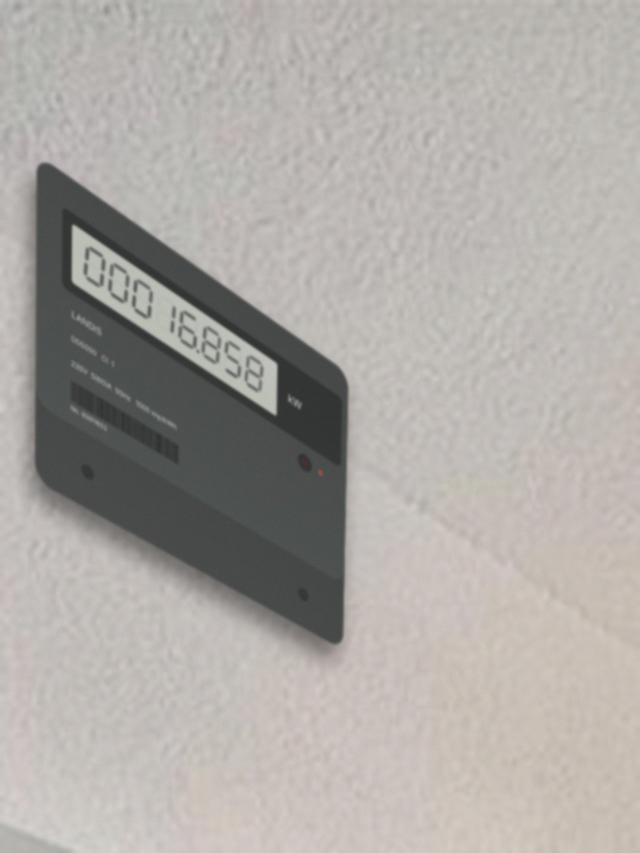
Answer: 16.858 kW
